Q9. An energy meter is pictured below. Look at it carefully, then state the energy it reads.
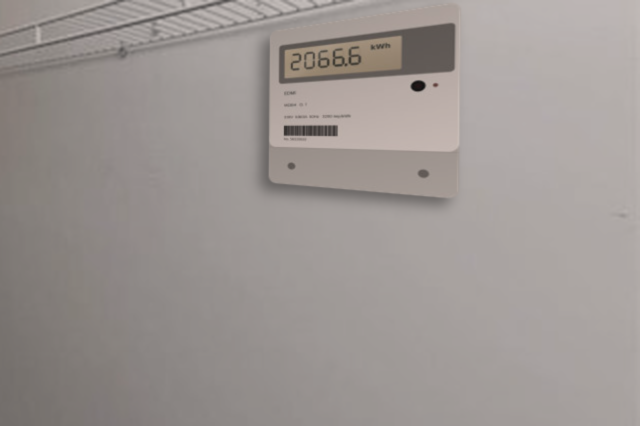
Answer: 2066.6 kWh
